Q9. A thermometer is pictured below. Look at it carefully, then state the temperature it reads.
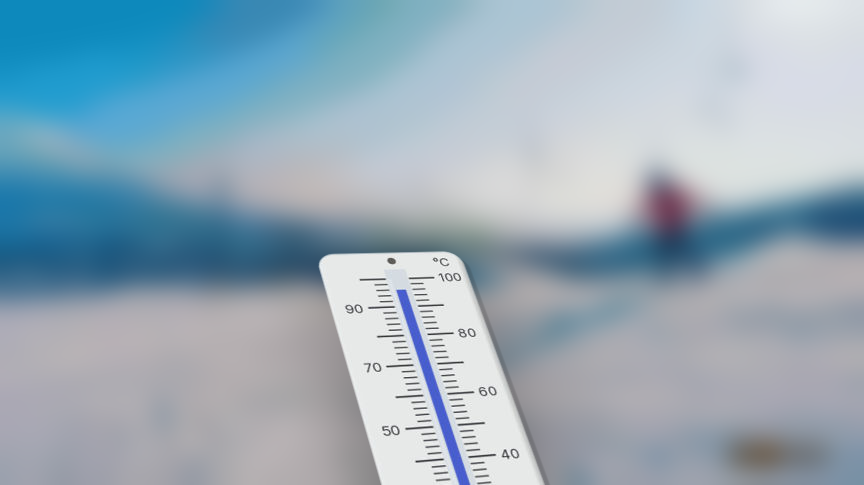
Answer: 96 °C
